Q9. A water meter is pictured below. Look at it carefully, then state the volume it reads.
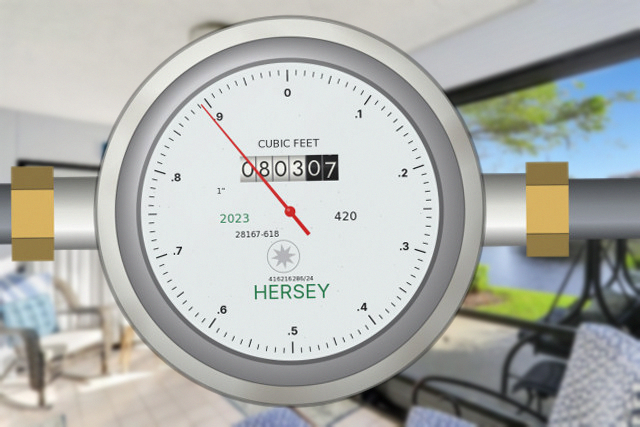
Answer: 80306.89 ft³
